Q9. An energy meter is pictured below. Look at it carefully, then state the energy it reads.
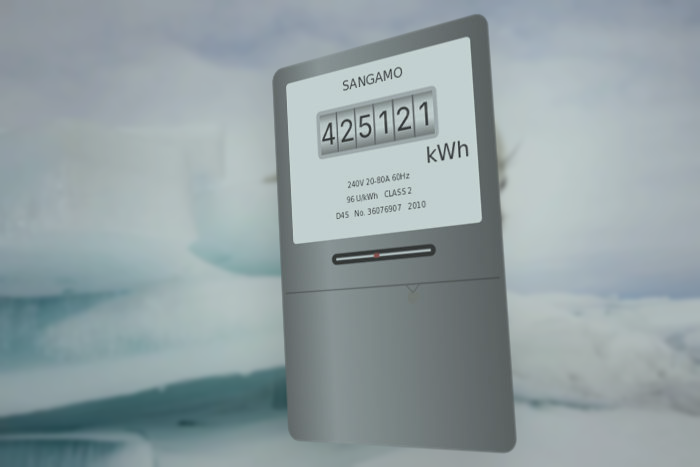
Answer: 425121 kWh
